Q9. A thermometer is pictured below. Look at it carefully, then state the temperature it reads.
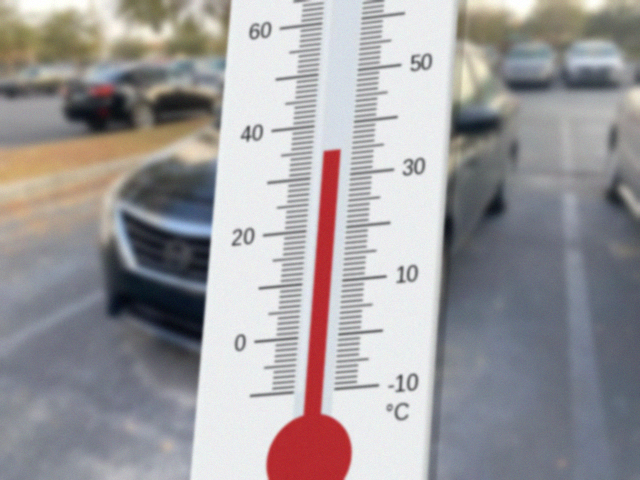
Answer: 35 °C
